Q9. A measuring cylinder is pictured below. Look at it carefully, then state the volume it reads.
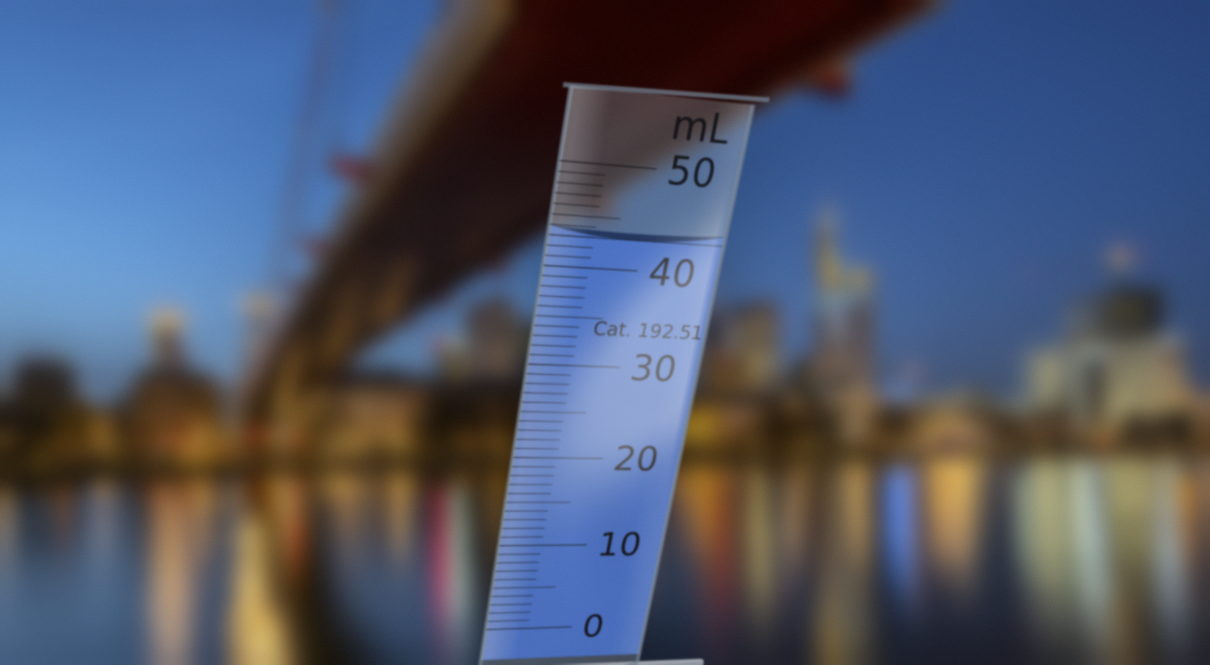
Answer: 43 mL
